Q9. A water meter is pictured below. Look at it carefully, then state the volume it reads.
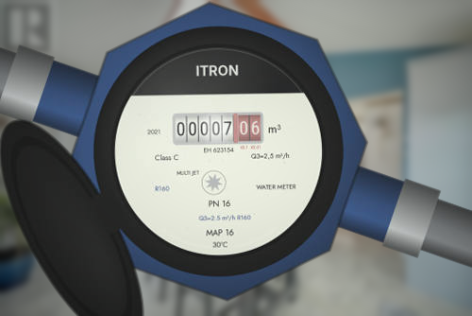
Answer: 7.06 m³
